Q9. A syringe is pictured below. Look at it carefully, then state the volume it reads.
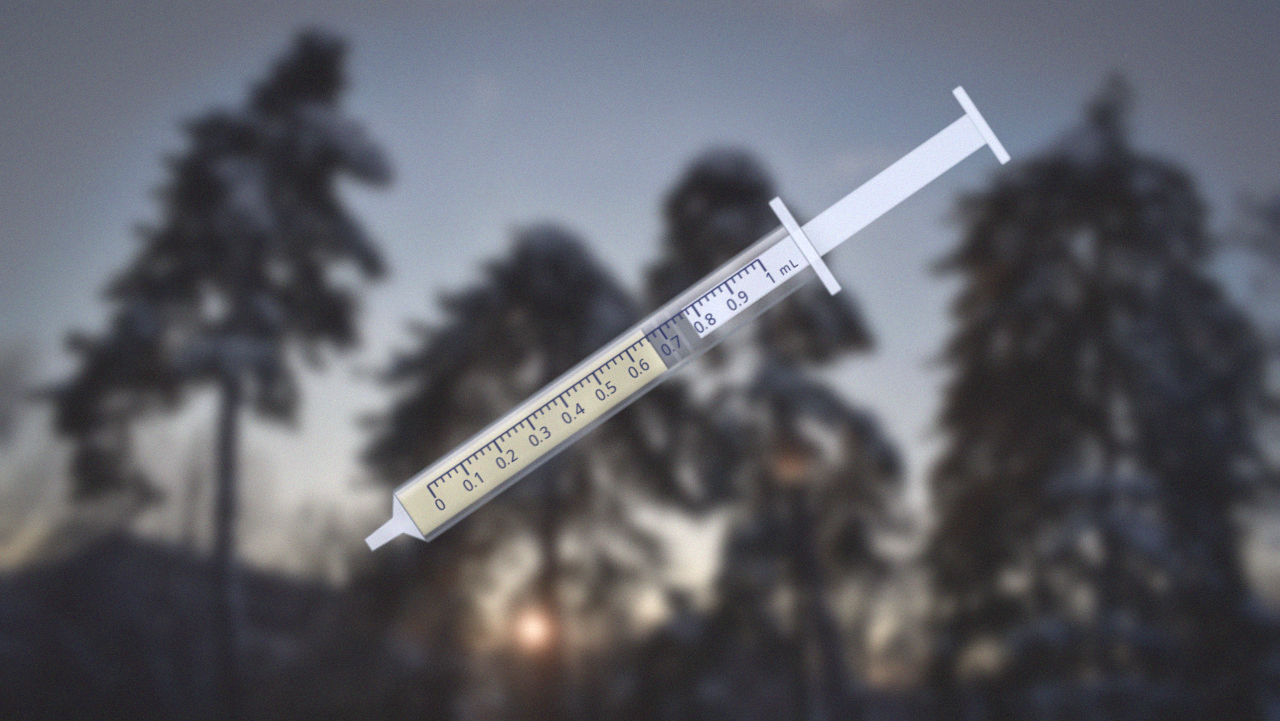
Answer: 0.66 mL
